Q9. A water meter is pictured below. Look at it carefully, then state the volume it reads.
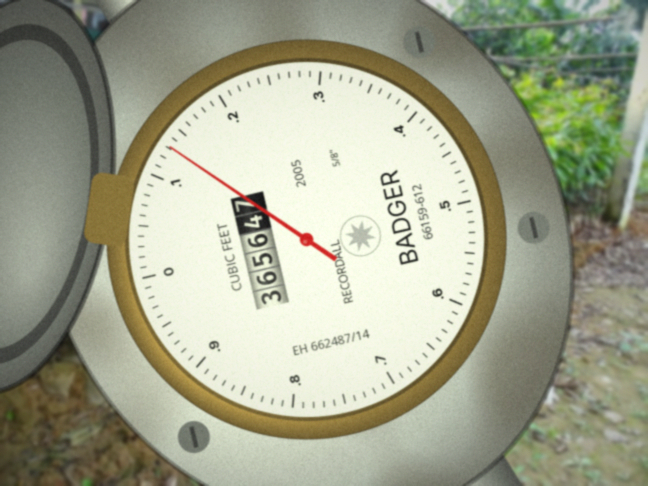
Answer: 365647.13 ft³
